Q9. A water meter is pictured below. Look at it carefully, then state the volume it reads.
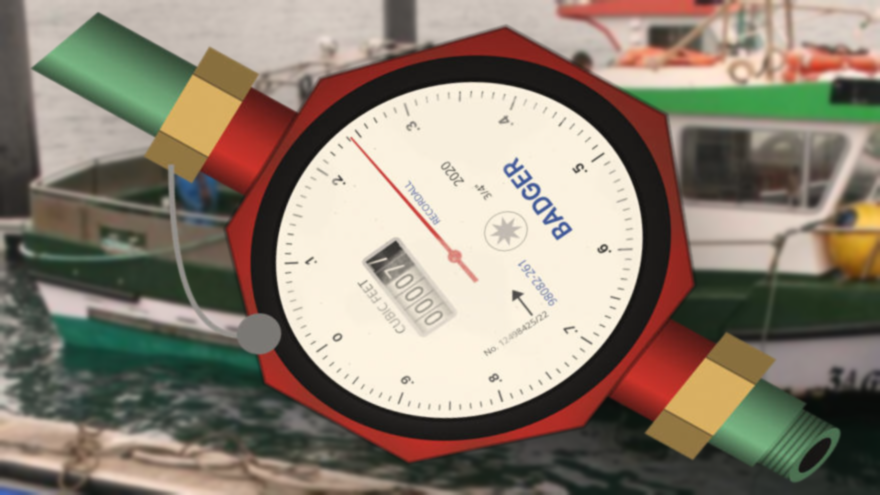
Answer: 77.24 ft³
